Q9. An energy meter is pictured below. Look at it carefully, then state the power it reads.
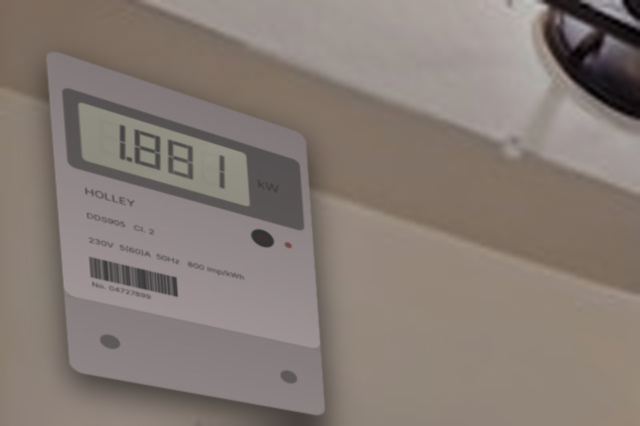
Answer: 1.881 kW
